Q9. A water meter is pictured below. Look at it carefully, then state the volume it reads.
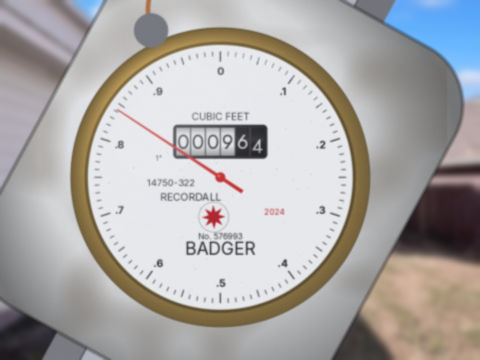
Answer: 963.84 ft³
